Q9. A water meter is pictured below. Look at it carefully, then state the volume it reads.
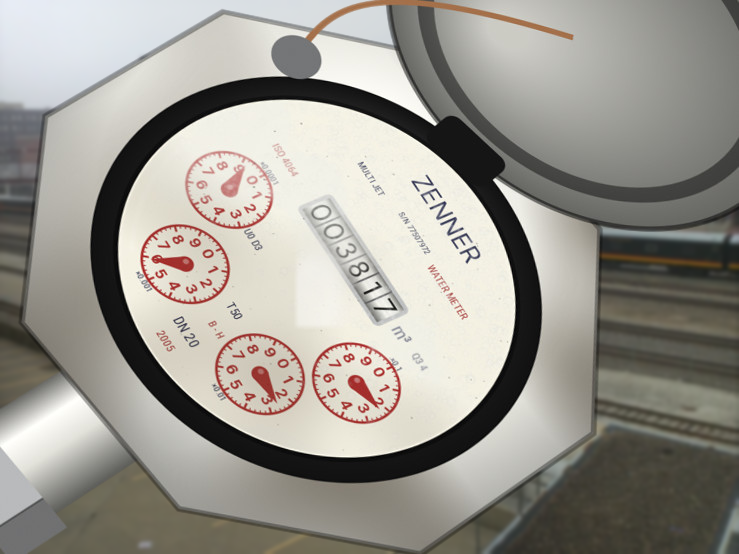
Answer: 3817.2259 m³
